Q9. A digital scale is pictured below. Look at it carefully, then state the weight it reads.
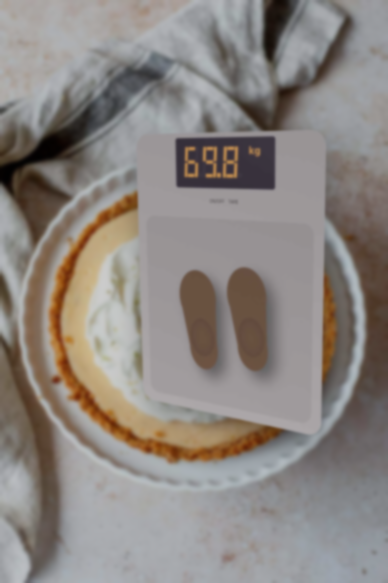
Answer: 69.8 kg
